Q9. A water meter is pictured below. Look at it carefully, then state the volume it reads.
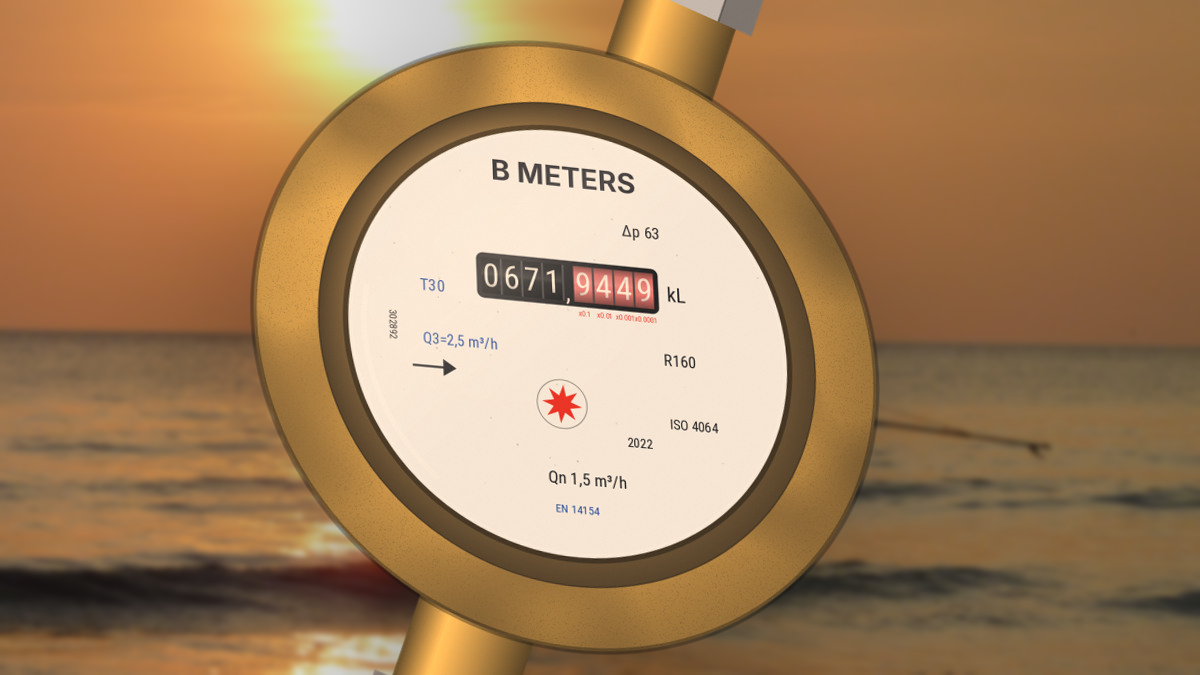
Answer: 671.9449 kL
